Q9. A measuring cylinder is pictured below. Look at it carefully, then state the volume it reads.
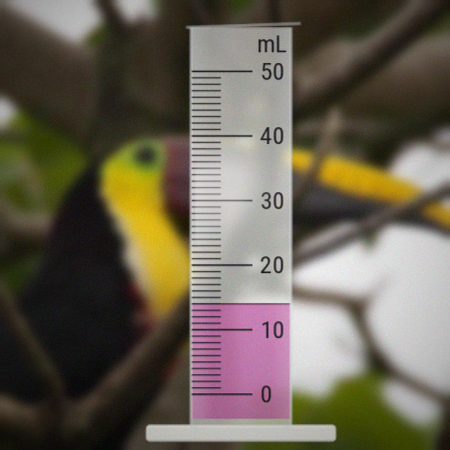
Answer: 14 mL
